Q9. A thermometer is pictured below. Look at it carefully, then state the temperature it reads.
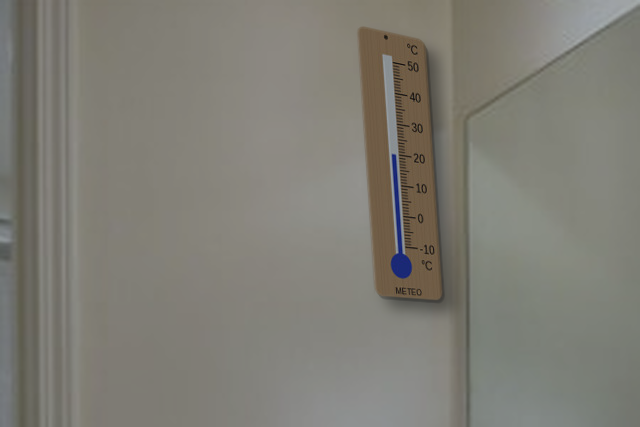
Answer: 20 °C
